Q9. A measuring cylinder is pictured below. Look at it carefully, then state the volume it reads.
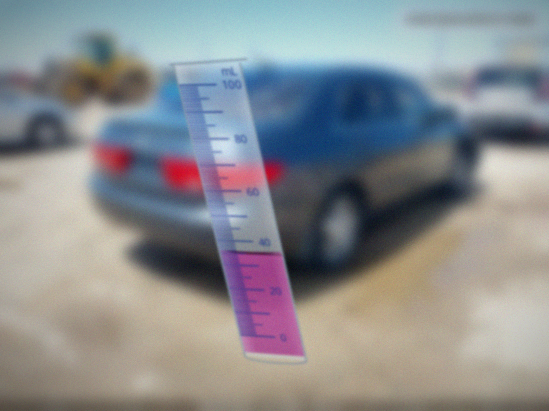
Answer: 35 mL
